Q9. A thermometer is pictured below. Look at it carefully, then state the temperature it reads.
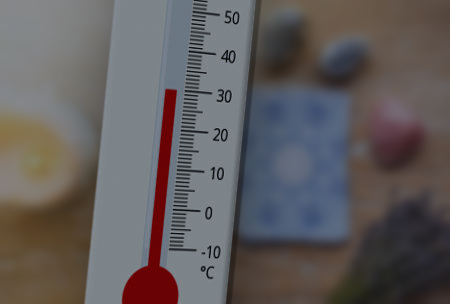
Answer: 30 °C
